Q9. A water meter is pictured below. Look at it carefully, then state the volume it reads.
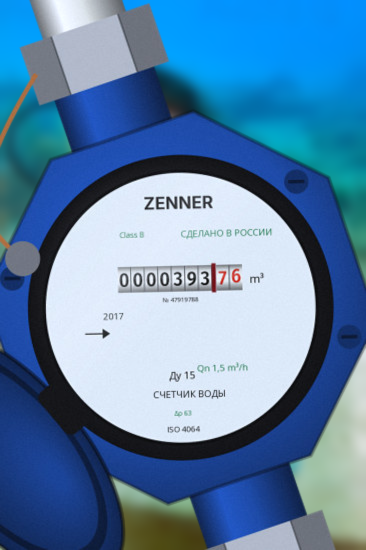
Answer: 393.76 m³
